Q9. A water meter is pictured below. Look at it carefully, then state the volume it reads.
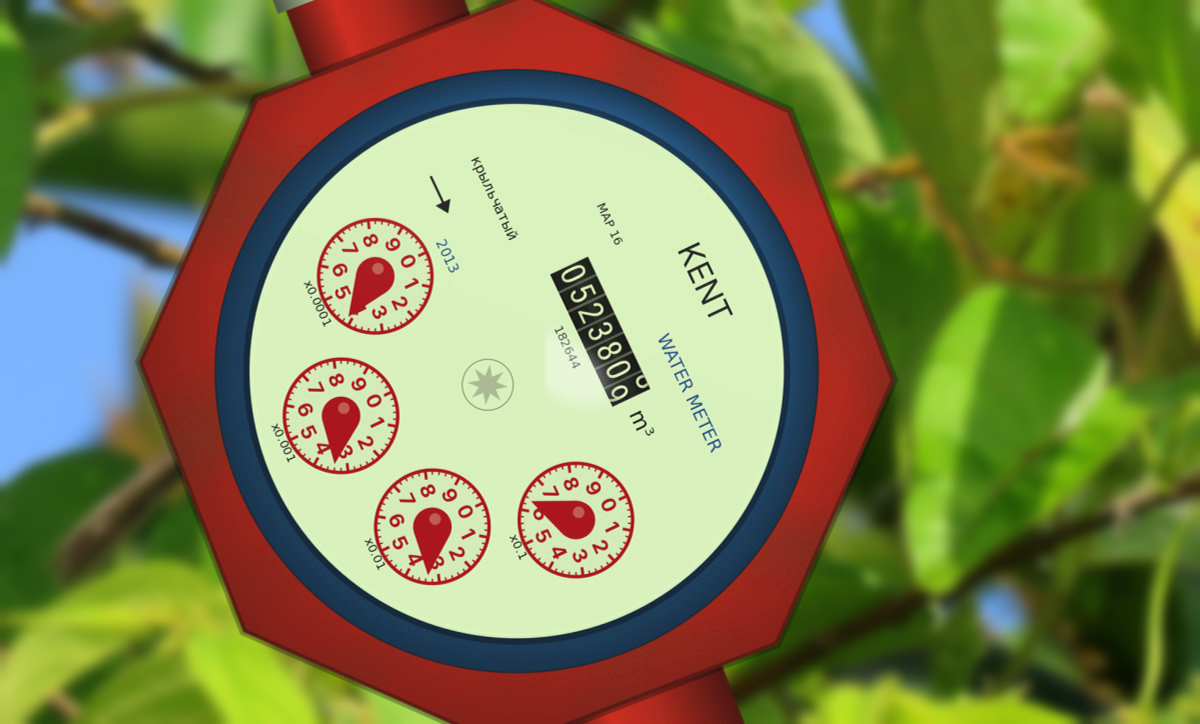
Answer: 523808.6334 m³
